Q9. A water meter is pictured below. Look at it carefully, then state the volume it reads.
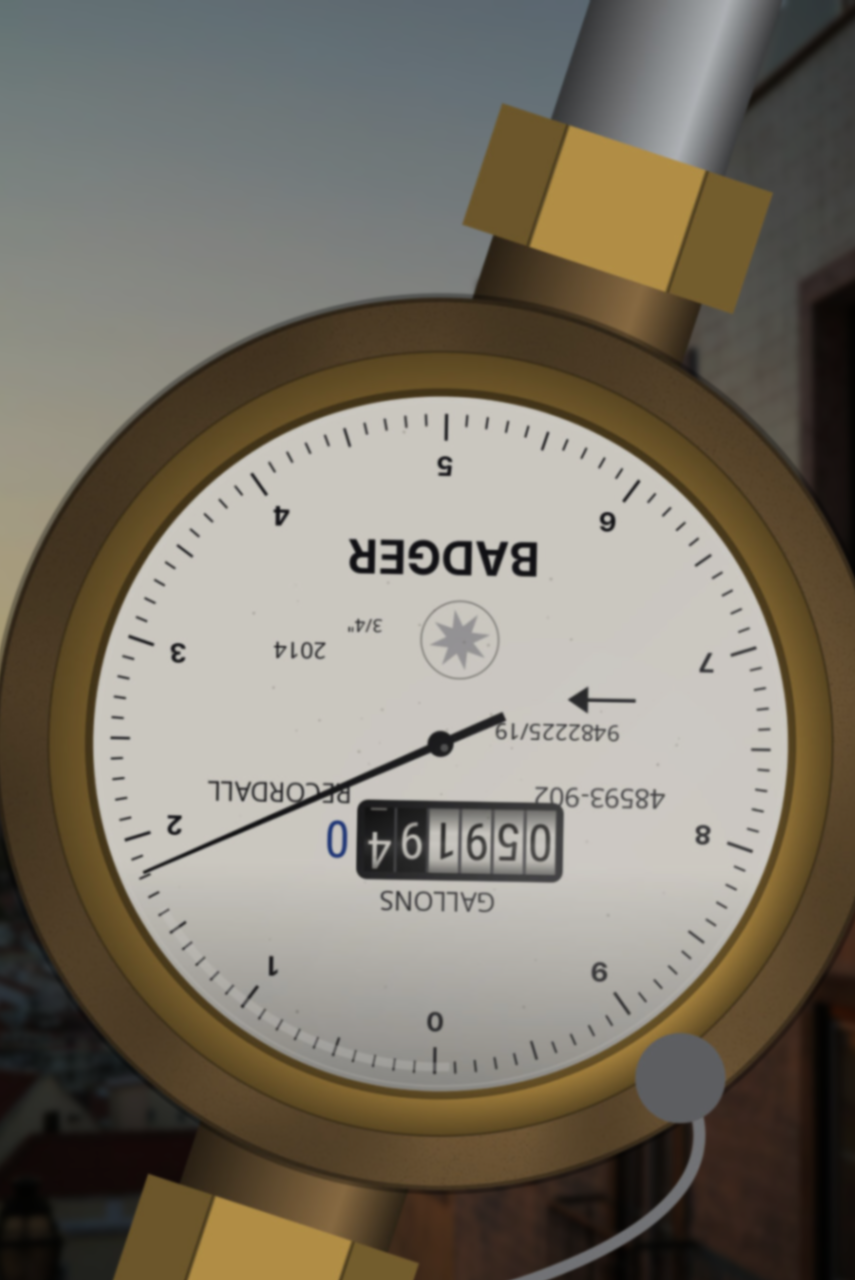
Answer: 591941.8 gal
